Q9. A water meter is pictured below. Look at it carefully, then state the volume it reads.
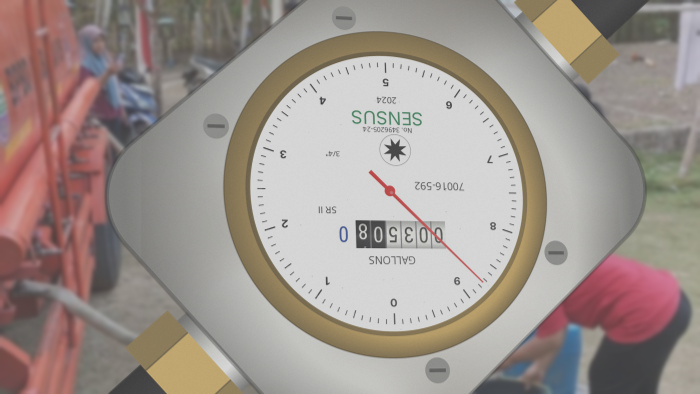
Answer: 35078.7 gal
